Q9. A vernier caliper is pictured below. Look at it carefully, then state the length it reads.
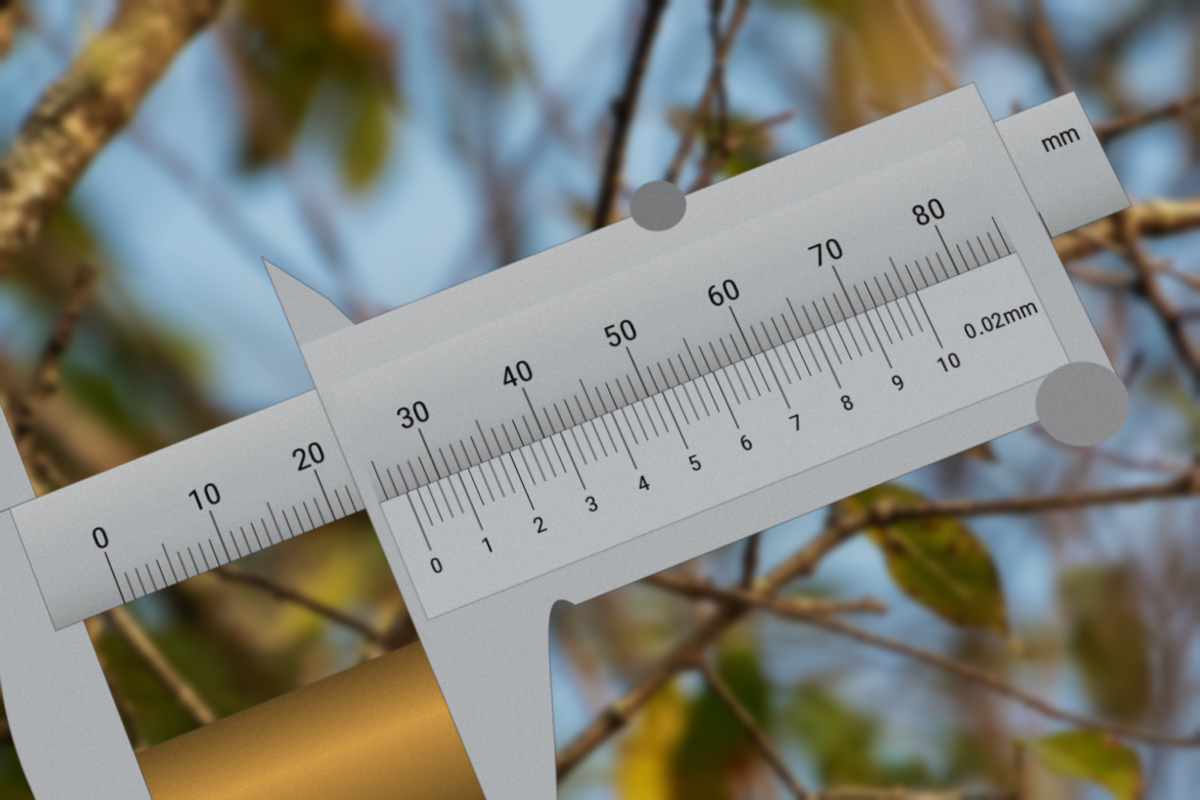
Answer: 26.8 mm
